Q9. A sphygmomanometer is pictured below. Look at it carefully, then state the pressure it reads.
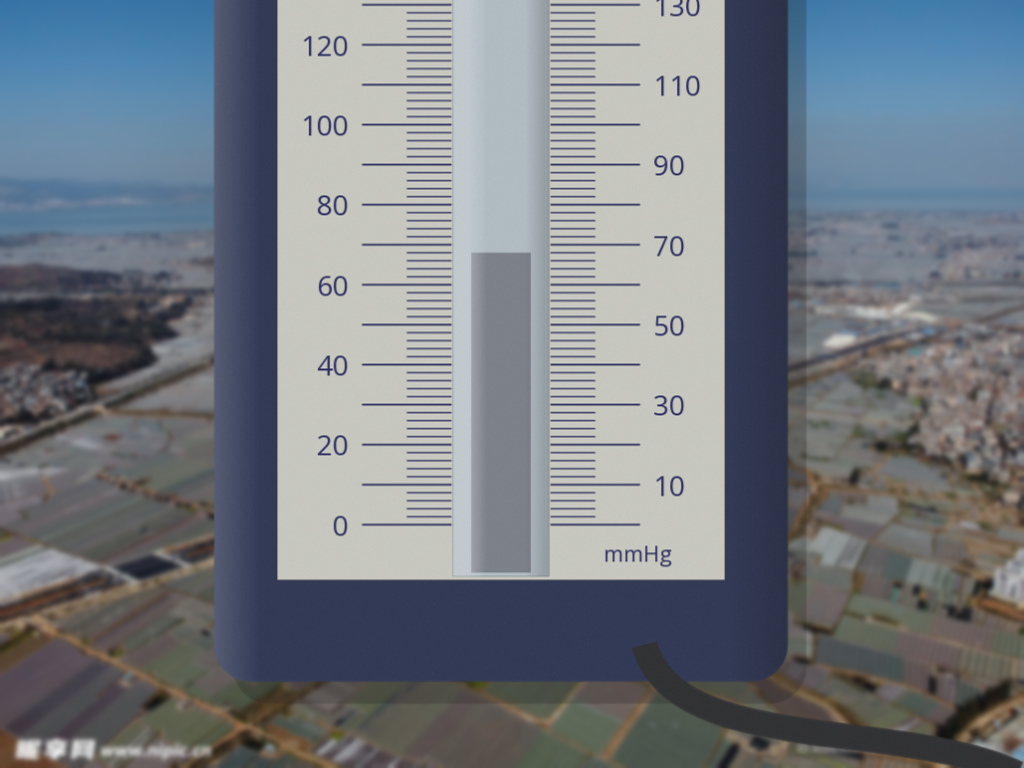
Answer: 68 mmHg
